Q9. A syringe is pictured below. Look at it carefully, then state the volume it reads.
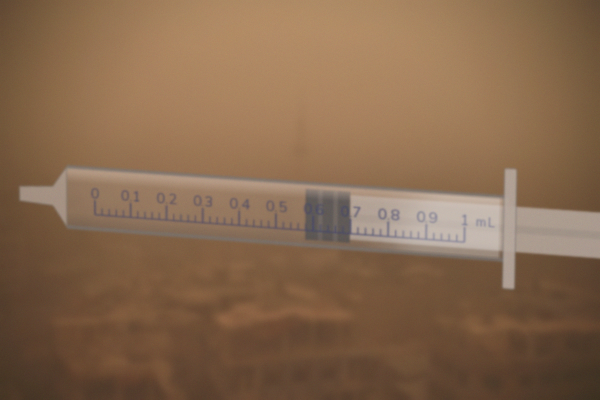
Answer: 0.58 mL
